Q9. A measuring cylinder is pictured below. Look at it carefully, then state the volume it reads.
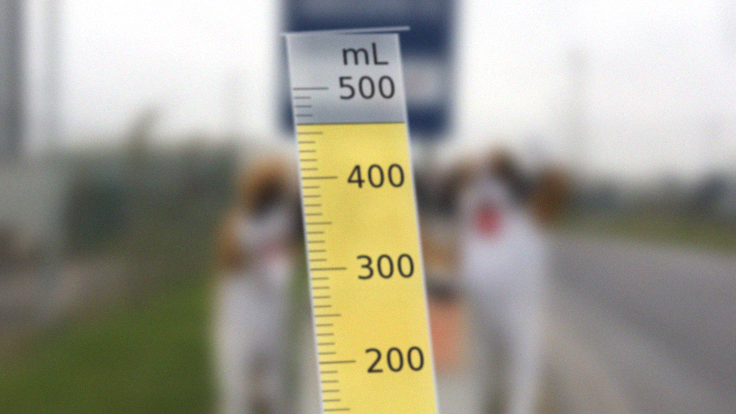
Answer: 460 mL
